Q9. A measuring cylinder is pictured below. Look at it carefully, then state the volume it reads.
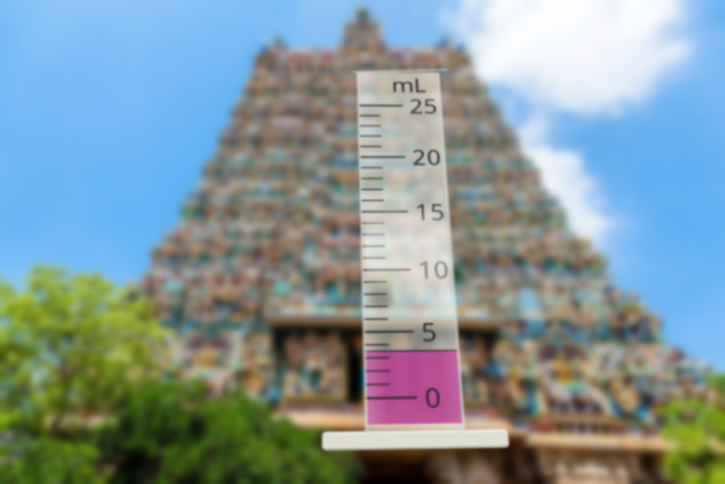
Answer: 3.5 mL
